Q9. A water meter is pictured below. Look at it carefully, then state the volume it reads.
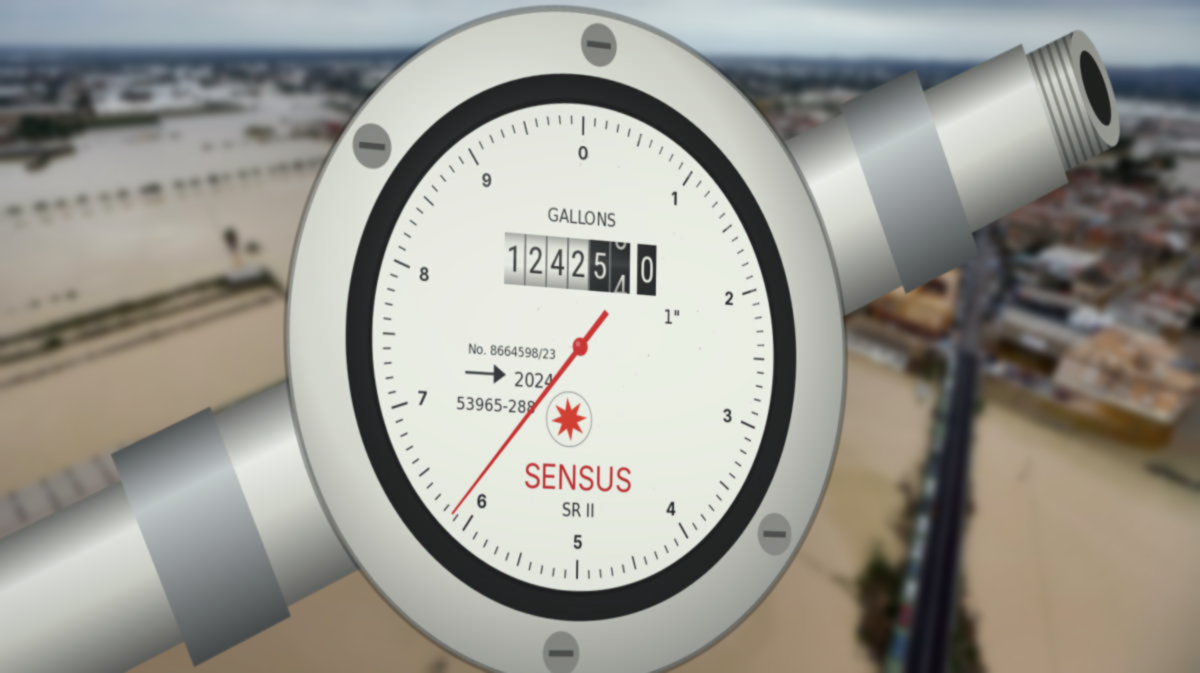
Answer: 1242536.1 gal
